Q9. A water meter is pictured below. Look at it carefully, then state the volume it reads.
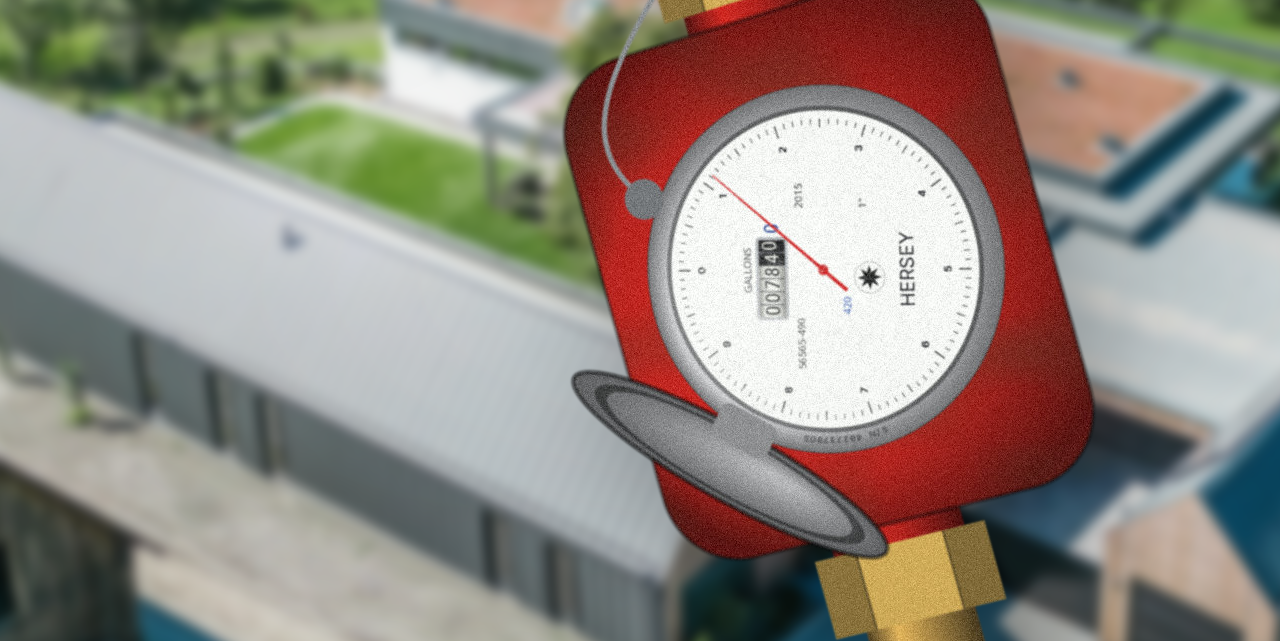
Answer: 78401.1 gal
